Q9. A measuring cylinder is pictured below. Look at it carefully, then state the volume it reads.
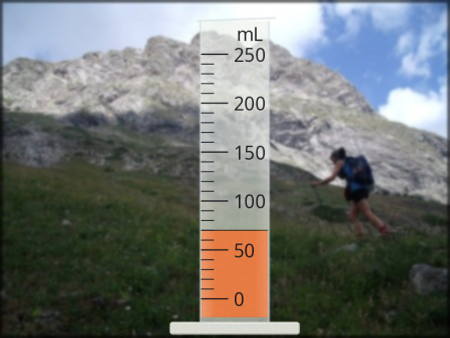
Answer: 70 mL
